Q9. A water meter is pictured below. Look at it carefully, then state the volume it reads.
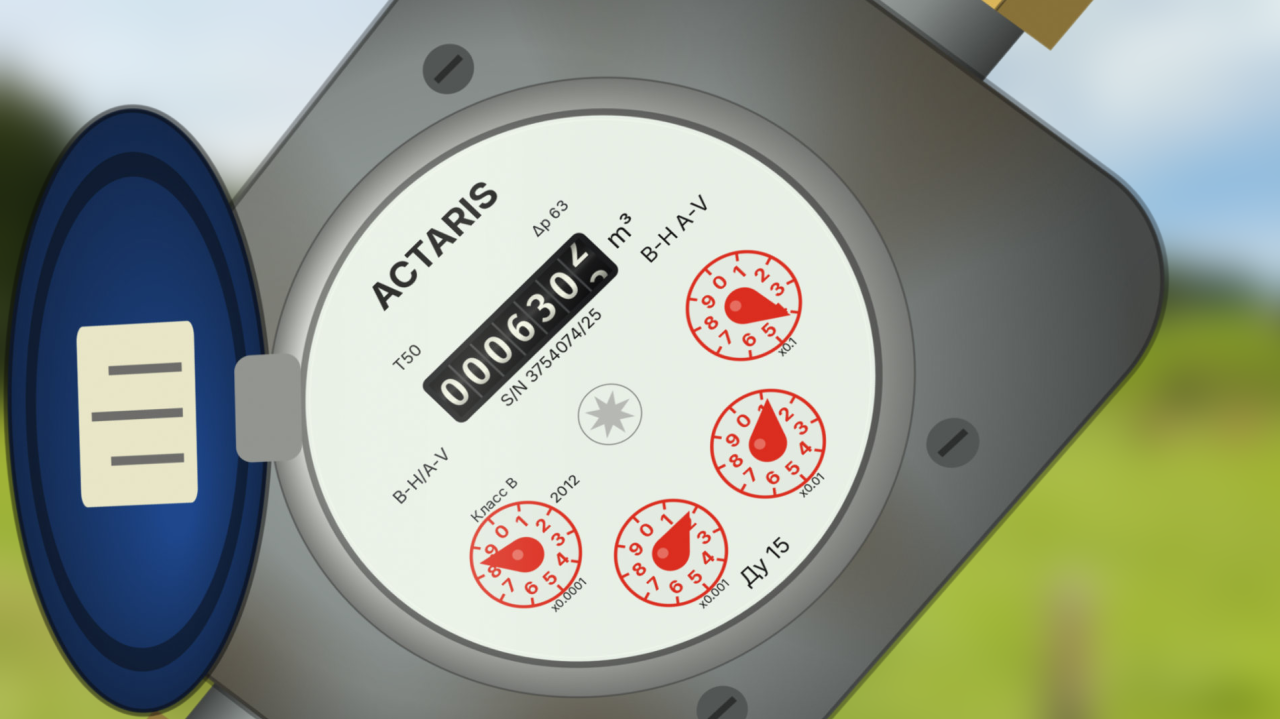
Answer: 6302.4118 m³
